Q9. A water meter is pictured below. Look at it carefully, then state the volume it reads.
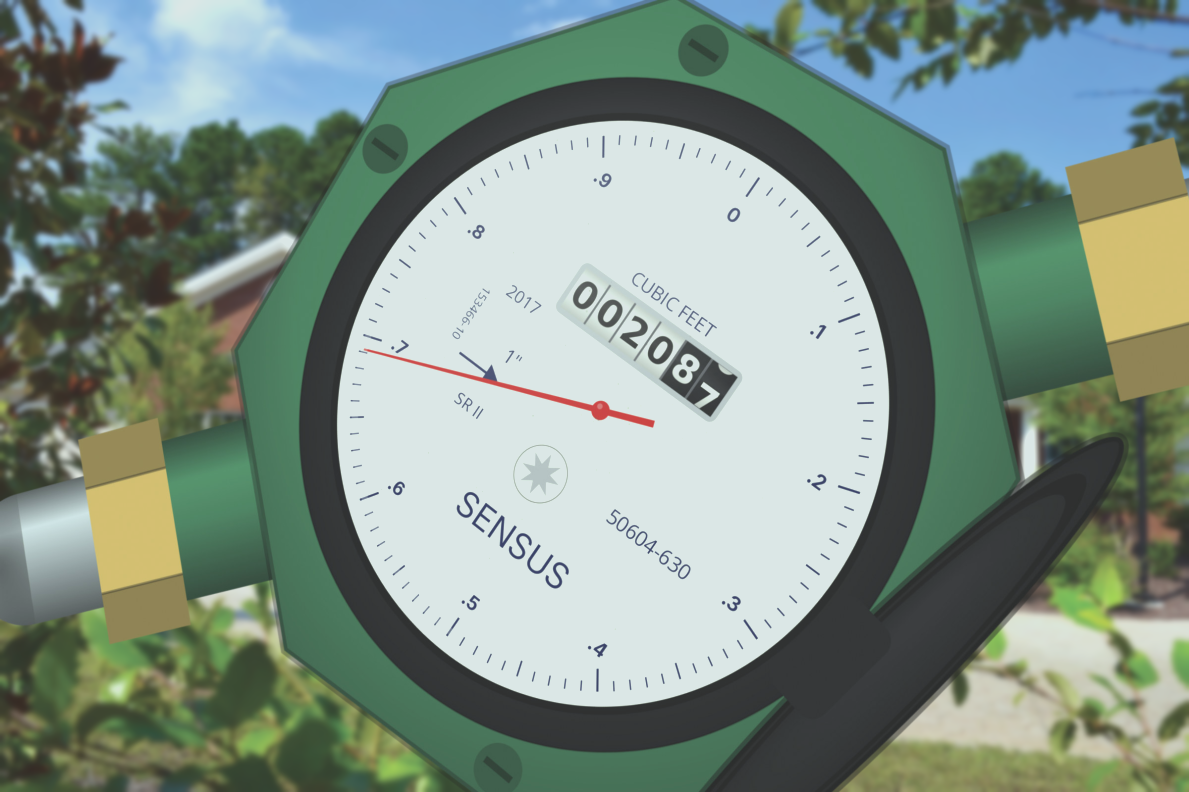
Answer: 2086.69 ft³
